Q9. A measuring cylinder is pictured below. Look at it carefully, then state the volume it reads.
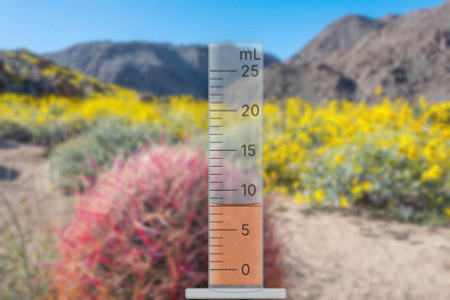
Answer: 8 mL
